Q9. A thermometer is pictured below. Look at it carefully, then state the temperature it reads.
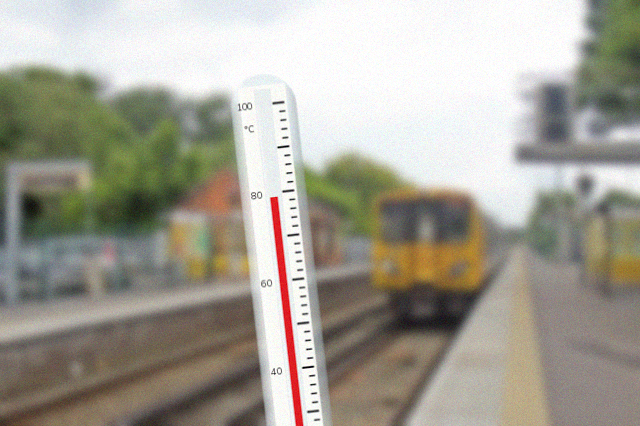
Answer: 79 °C
